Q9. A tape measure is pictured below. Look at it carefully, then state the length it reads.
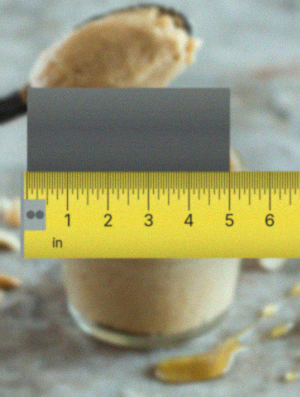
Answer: 5 in
